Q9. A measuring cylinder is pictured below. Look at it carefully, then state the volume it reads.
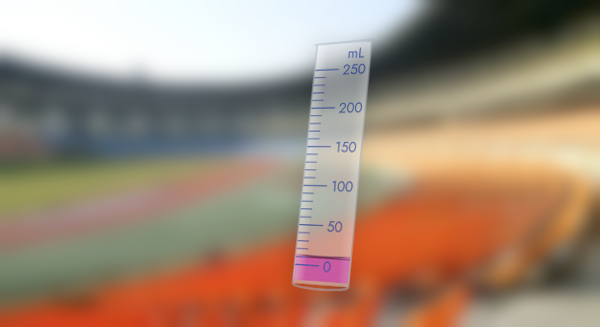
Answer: 10 mL
